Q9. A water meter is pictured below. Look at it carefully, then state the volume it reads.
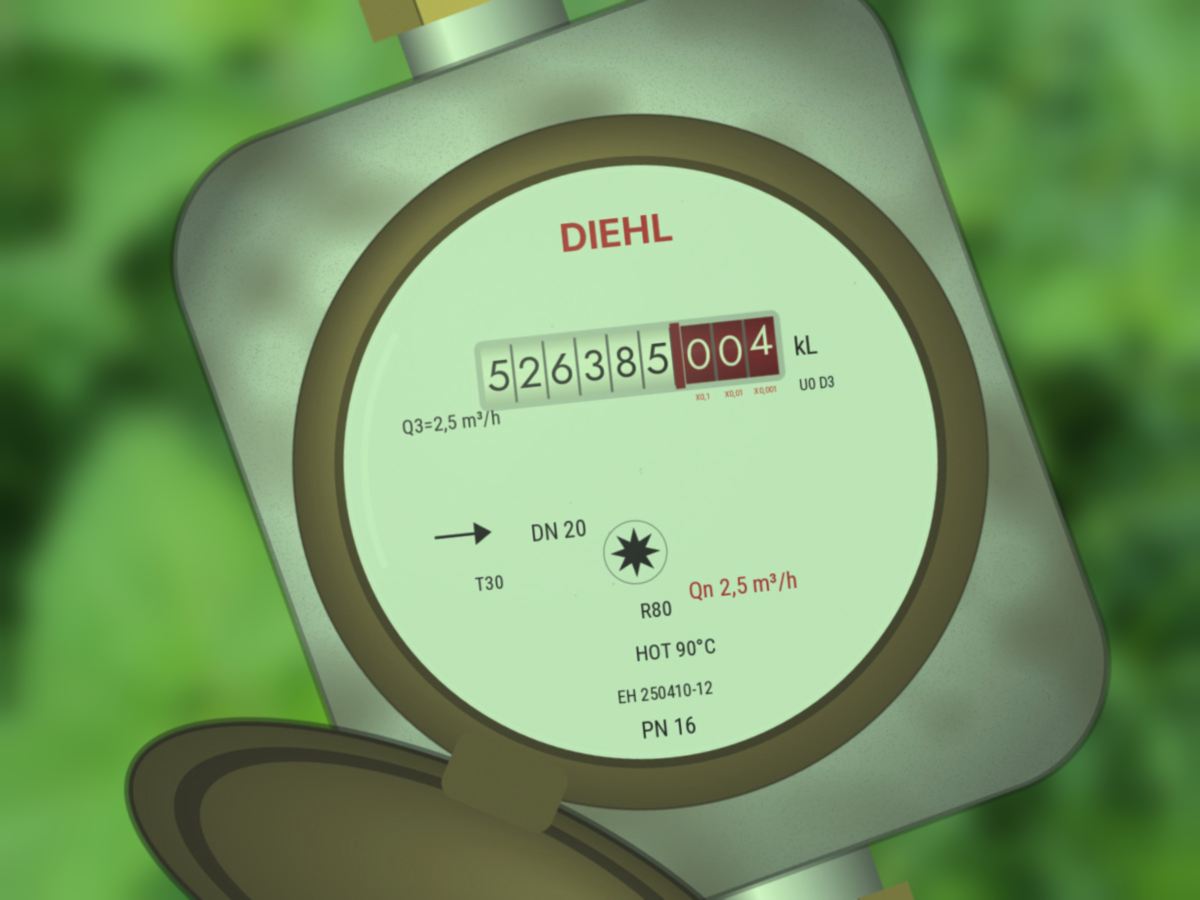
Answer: 526385.004 kL
